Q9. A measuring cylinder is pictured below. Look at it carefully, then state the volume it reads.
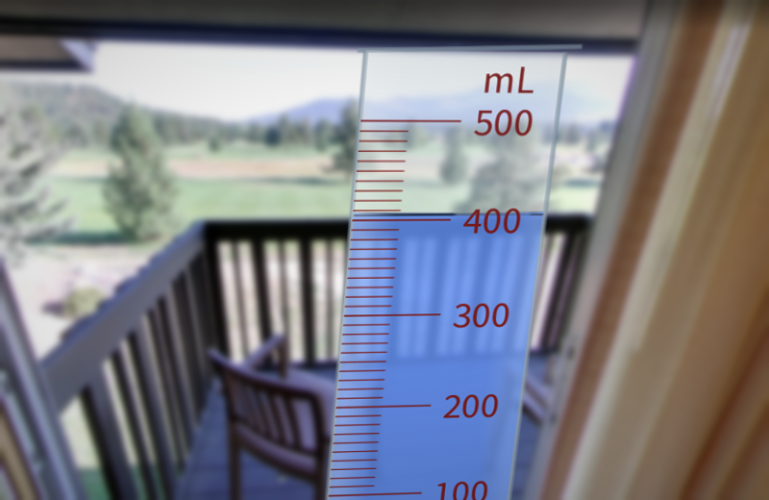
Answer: 405 mL
